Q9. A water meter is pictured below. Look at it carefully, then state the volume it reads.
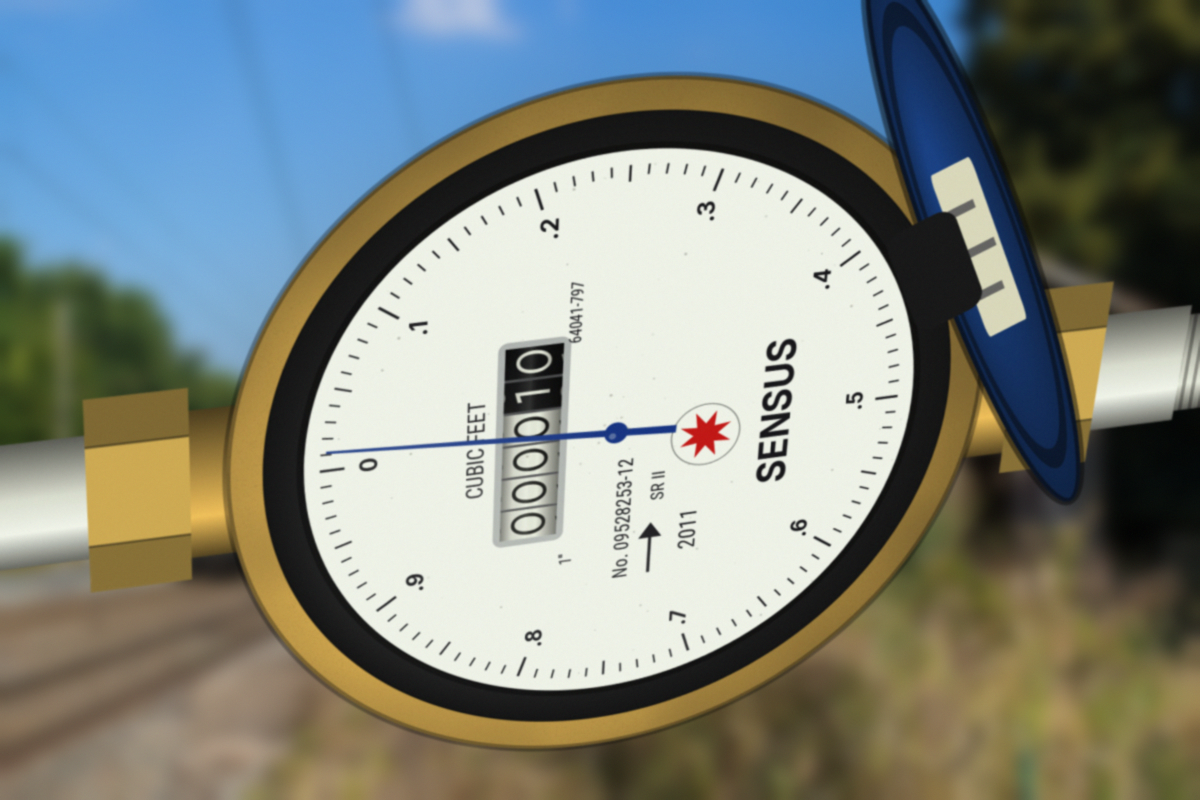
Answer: 10.01 ft³
